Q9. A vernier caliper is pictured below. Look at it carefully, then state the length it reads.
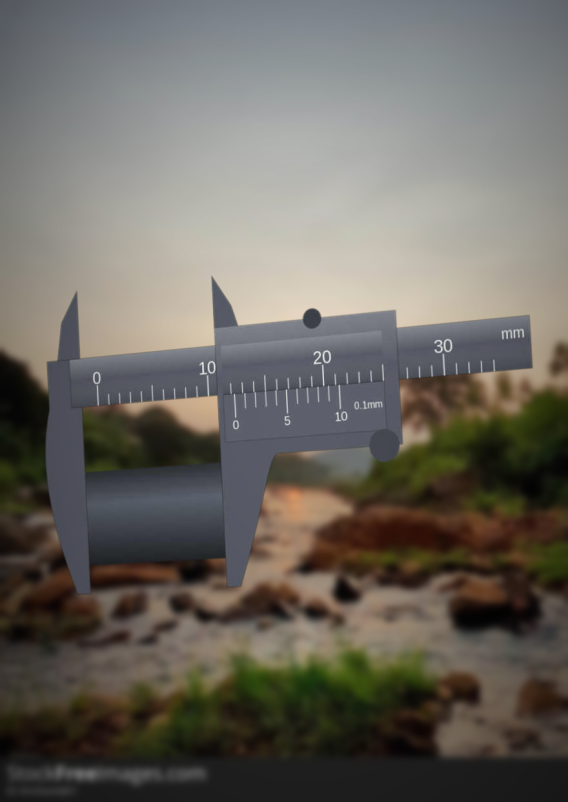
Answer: 12.3 mm
